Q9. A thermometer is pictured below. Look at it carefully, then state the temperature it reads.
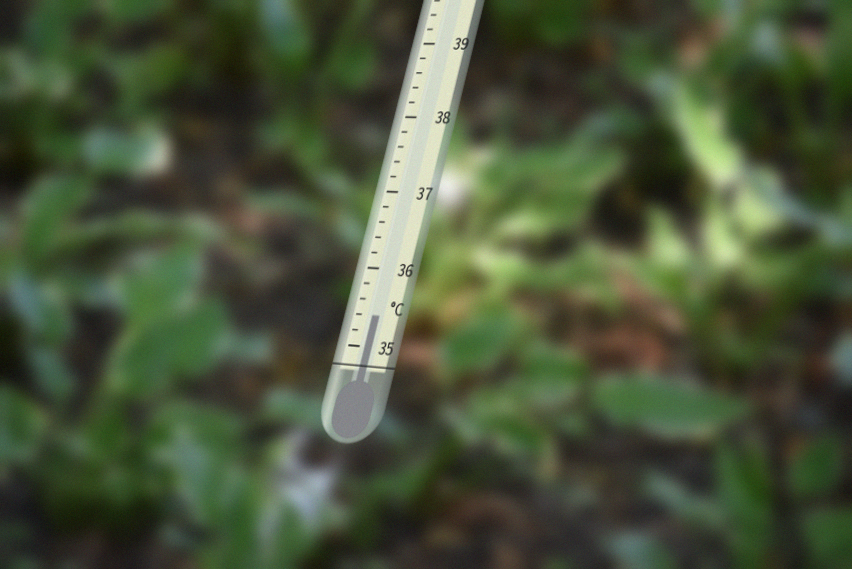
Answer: 35.4 °C
